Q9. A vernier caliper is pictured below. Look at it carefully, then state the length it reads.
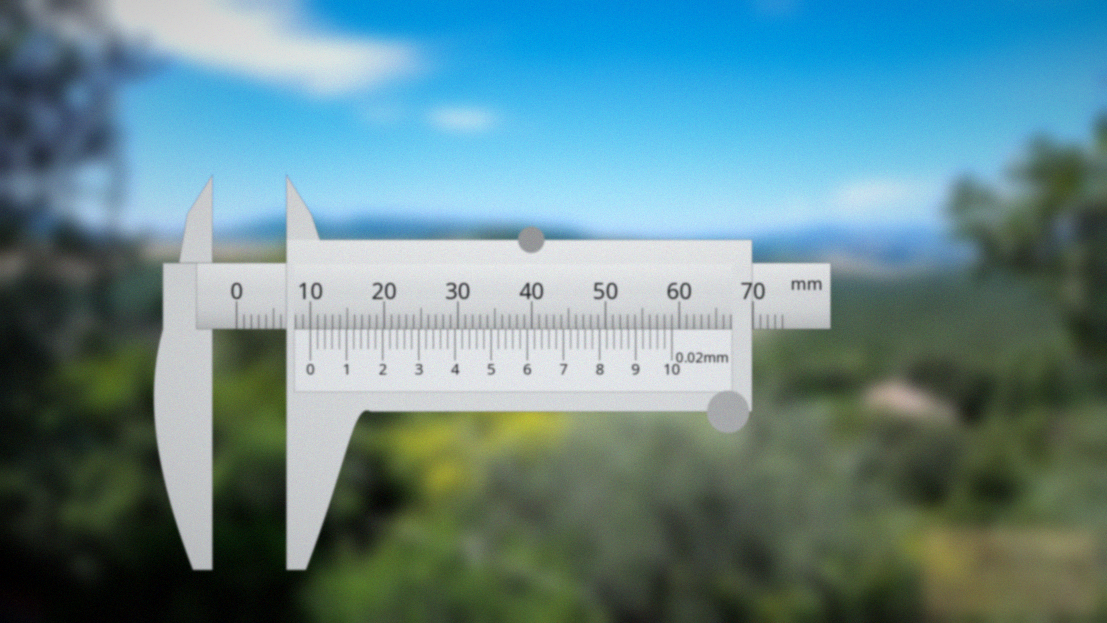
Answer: 10.0 mm
